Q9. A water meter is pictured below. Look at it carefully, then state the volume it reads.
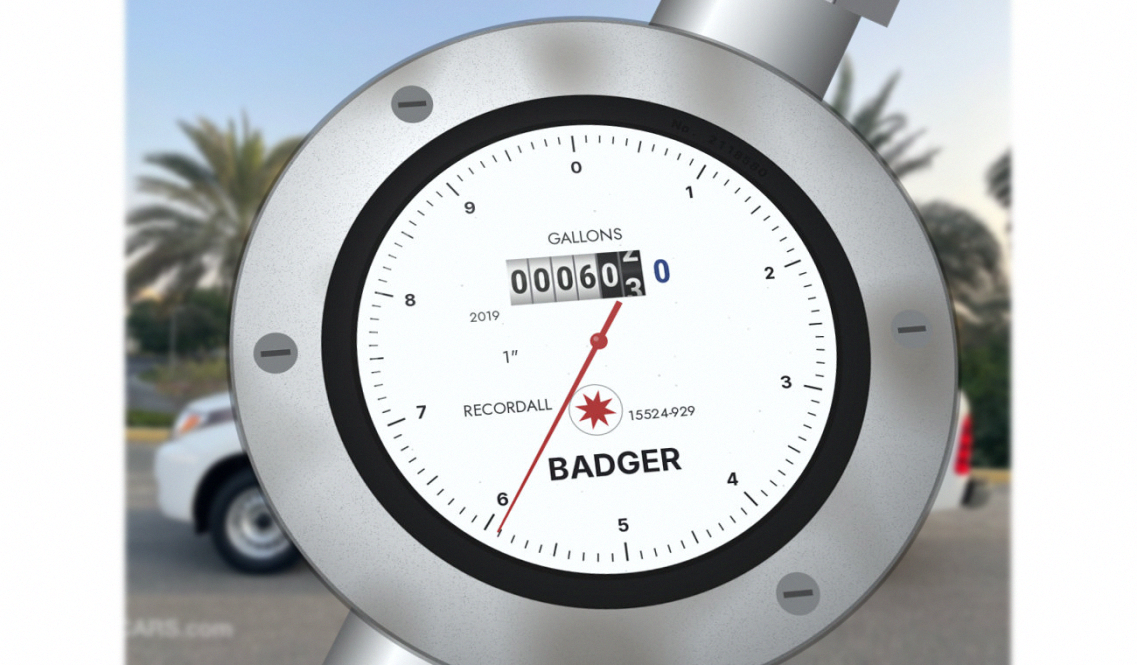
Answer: 6025.9 gal
